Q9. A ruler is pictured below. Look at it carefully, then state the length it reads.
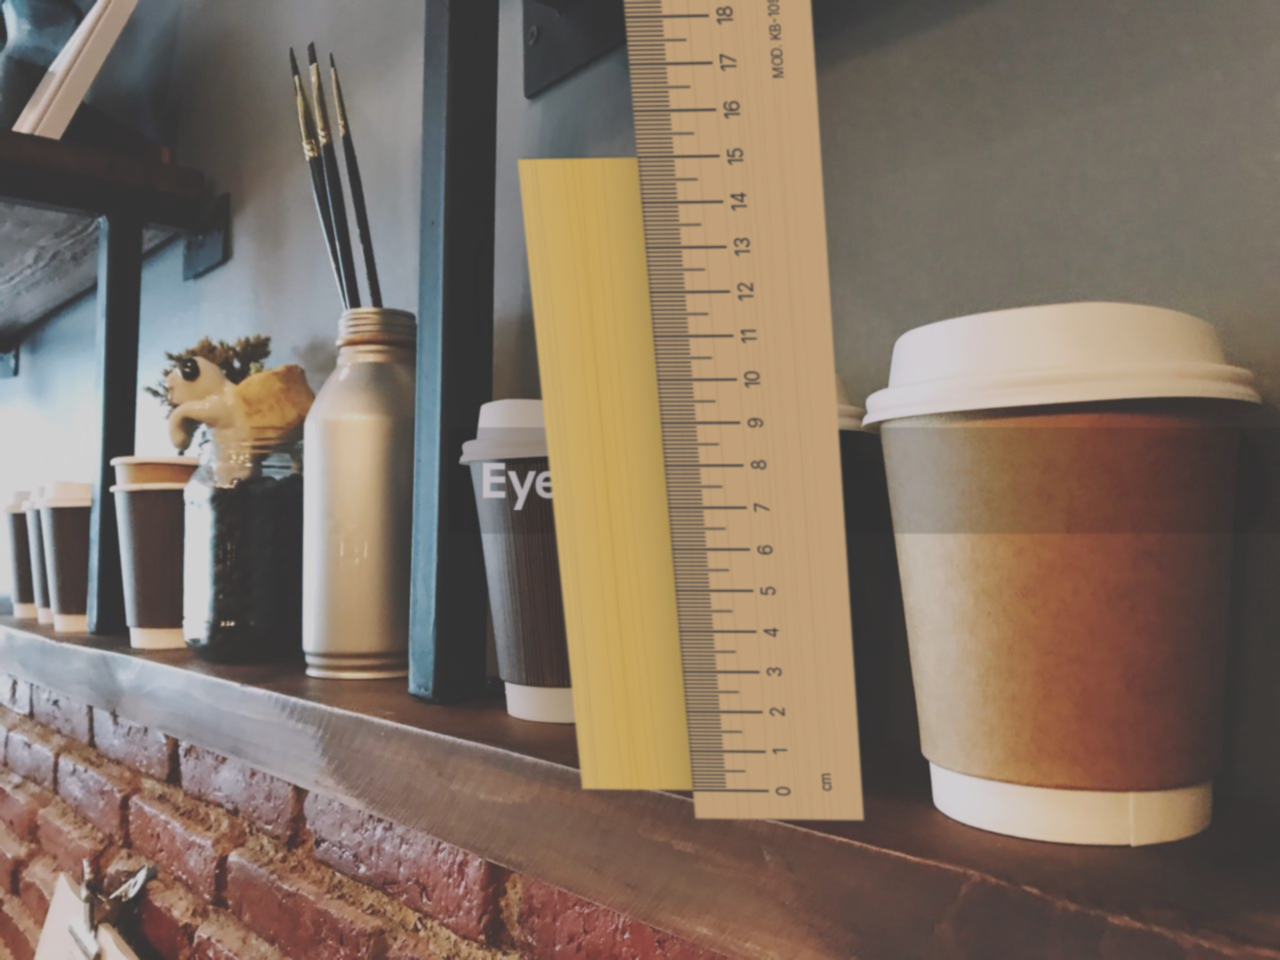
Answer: 15 cm
